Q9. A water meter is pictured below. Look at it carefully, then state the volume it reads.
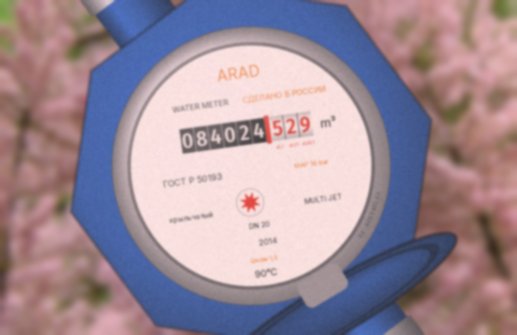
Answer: 84024.529 m³
